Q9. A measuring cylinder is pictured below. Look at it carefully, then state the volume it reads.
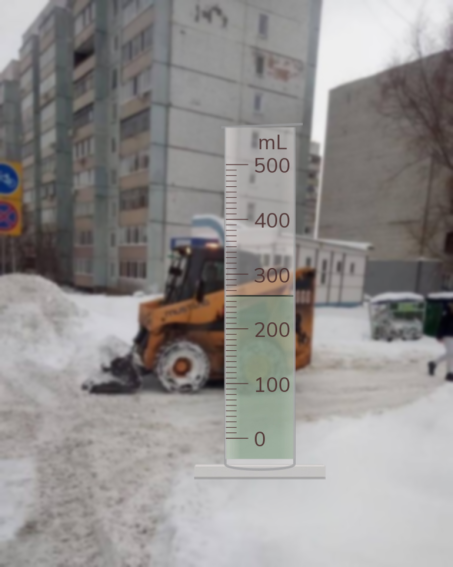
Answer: 260 mL
